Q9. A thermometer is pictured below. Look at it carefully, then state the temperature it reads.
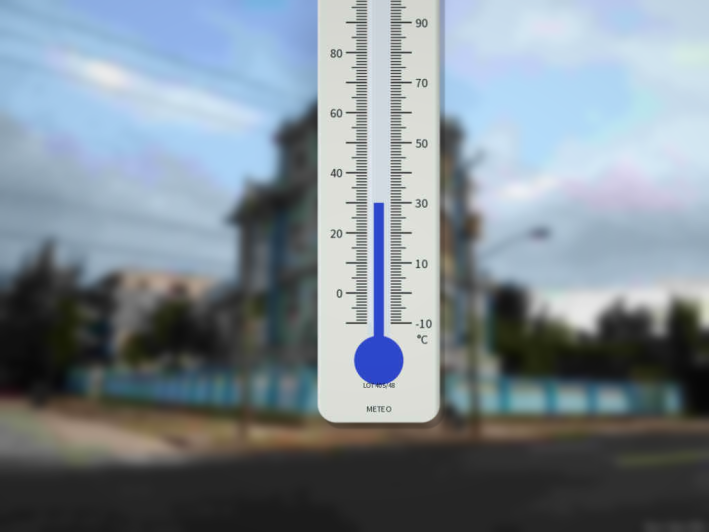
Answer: 30 °C
